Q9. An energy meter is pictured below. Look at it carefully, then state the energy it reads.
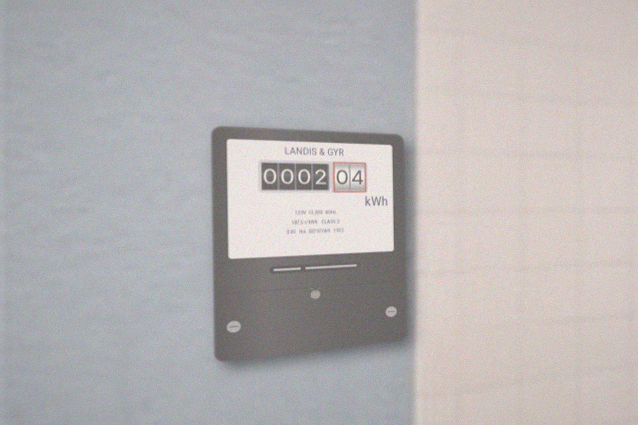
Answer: 2.04 kWh
